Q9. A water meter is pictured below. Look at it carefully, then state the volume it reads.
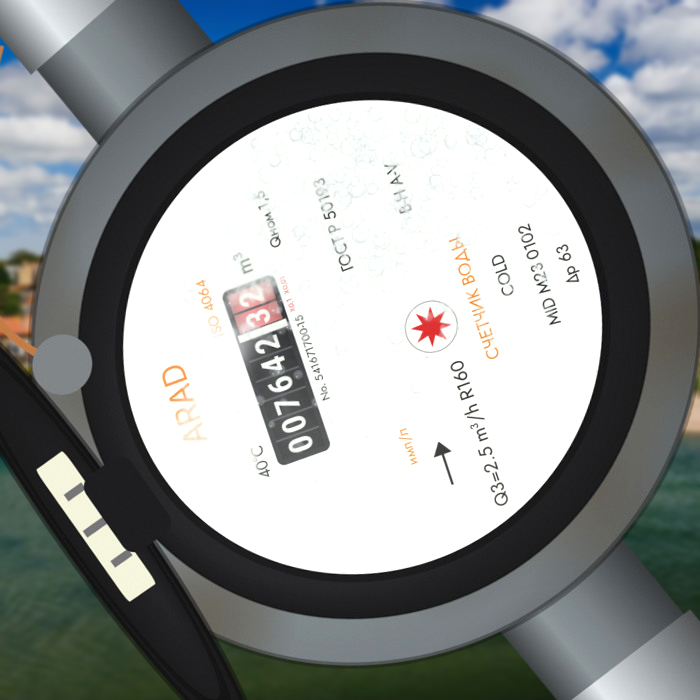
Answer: 7642.32 m³
